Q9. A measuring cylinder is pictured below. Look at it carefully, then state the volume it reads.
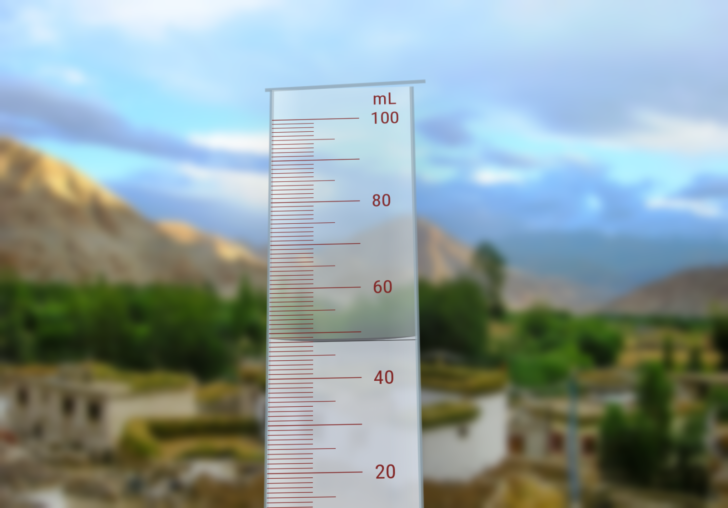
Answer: 48 mL
